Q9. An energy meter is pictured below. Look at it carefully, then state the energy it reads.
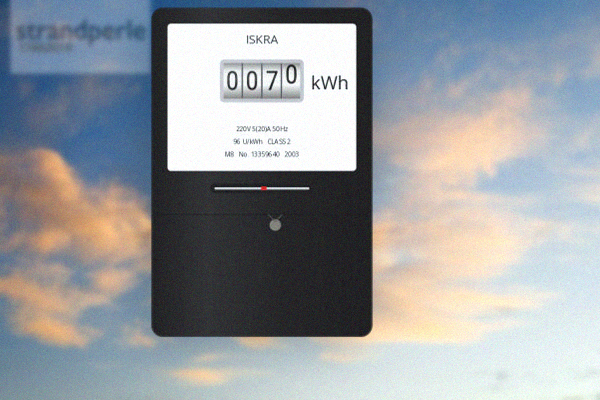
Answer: 70 kWh
